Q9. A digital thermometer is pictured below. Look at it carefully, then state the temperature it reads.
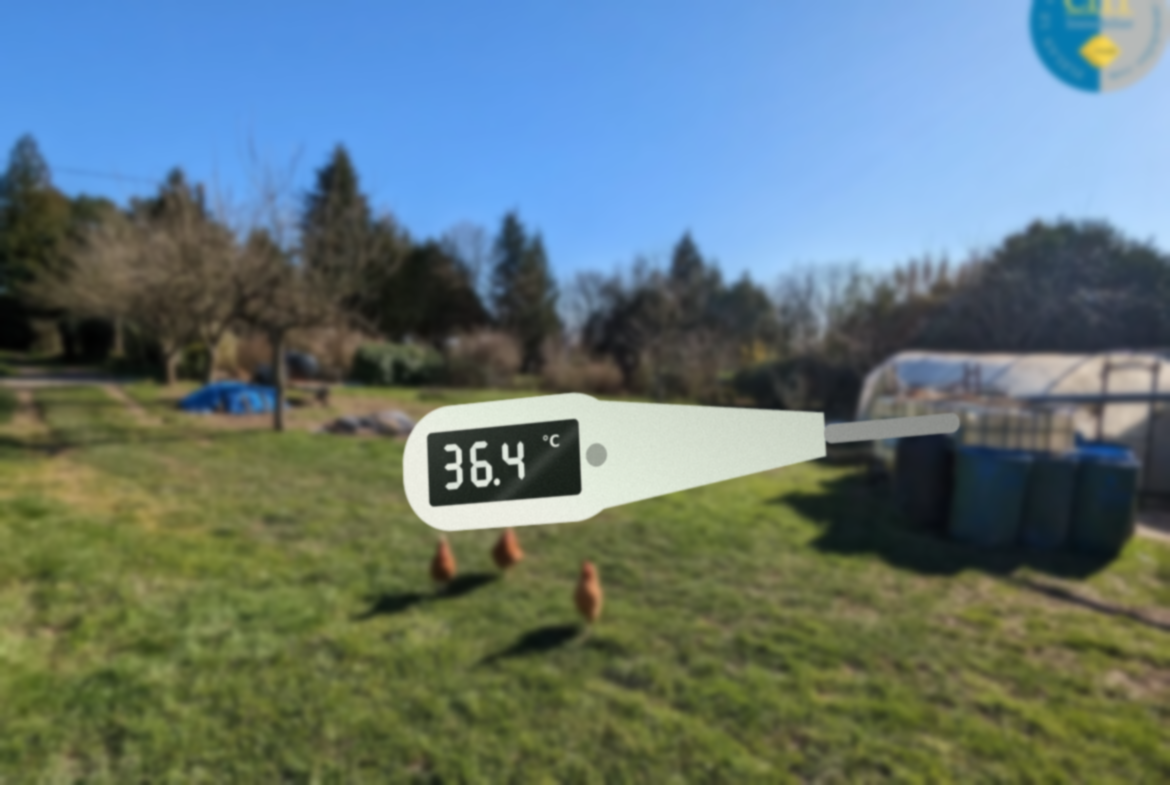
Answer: 36.4 °C
